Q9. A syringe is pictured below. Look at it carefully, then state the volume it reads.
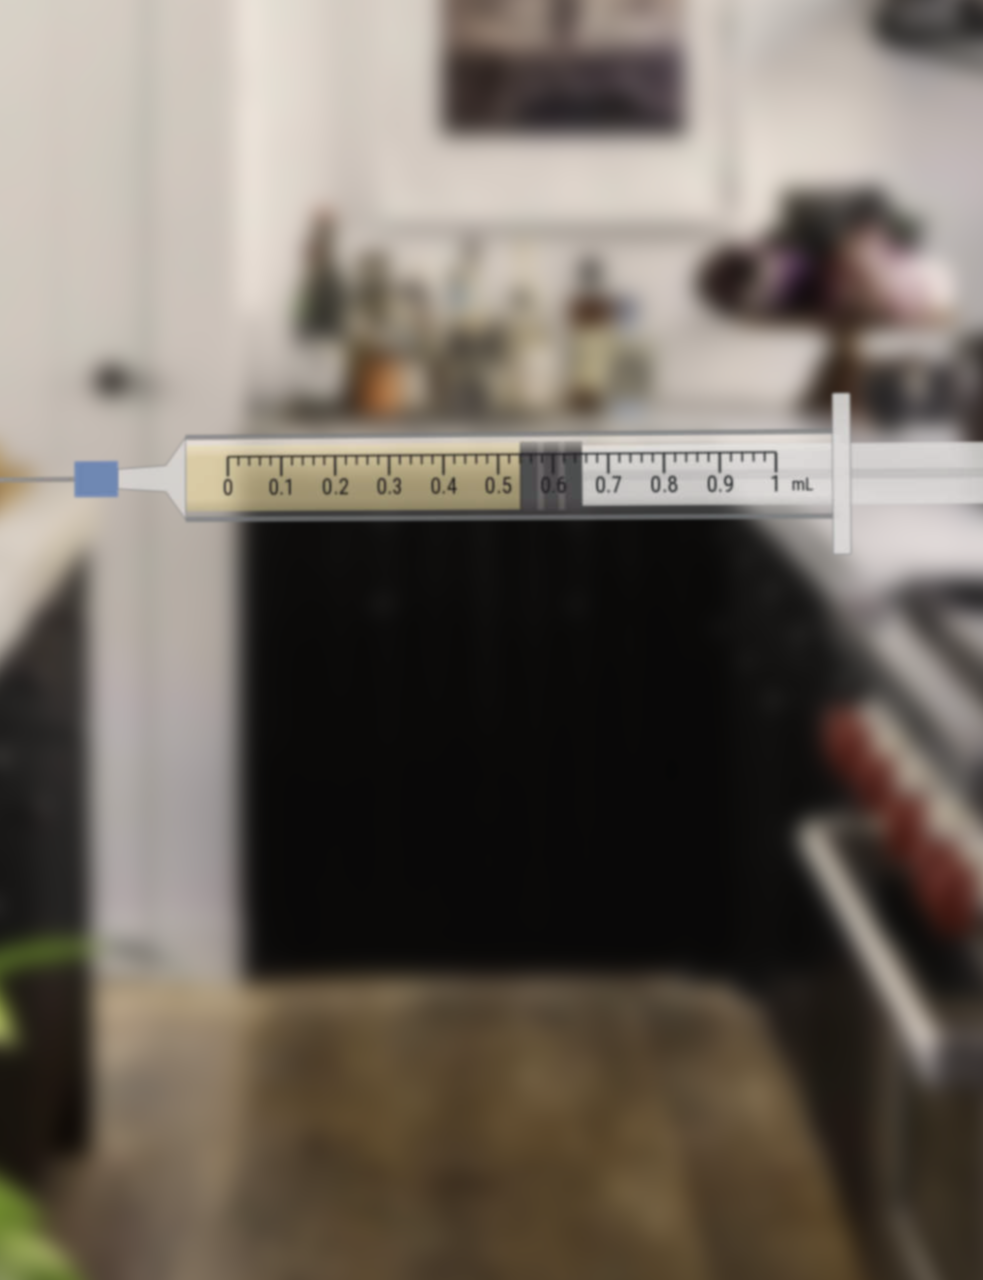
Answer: 0.54 mL
